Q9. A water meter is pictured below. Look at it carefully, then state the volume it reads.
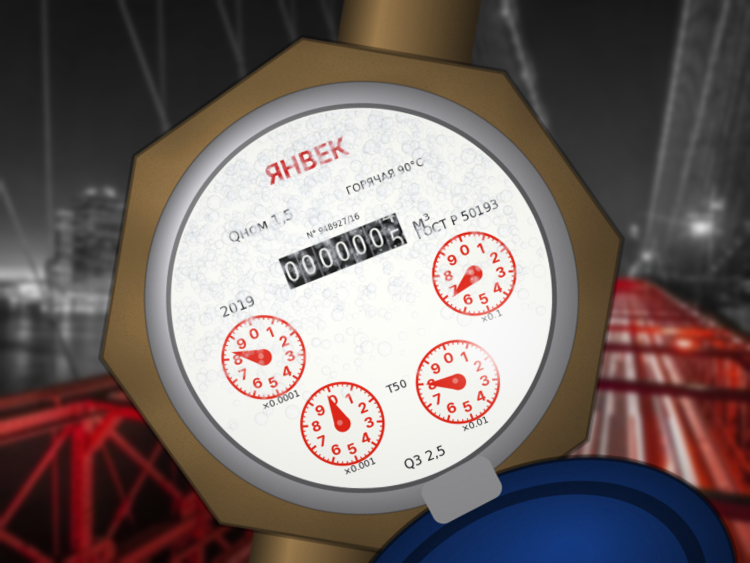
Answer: 4.6798 m³
